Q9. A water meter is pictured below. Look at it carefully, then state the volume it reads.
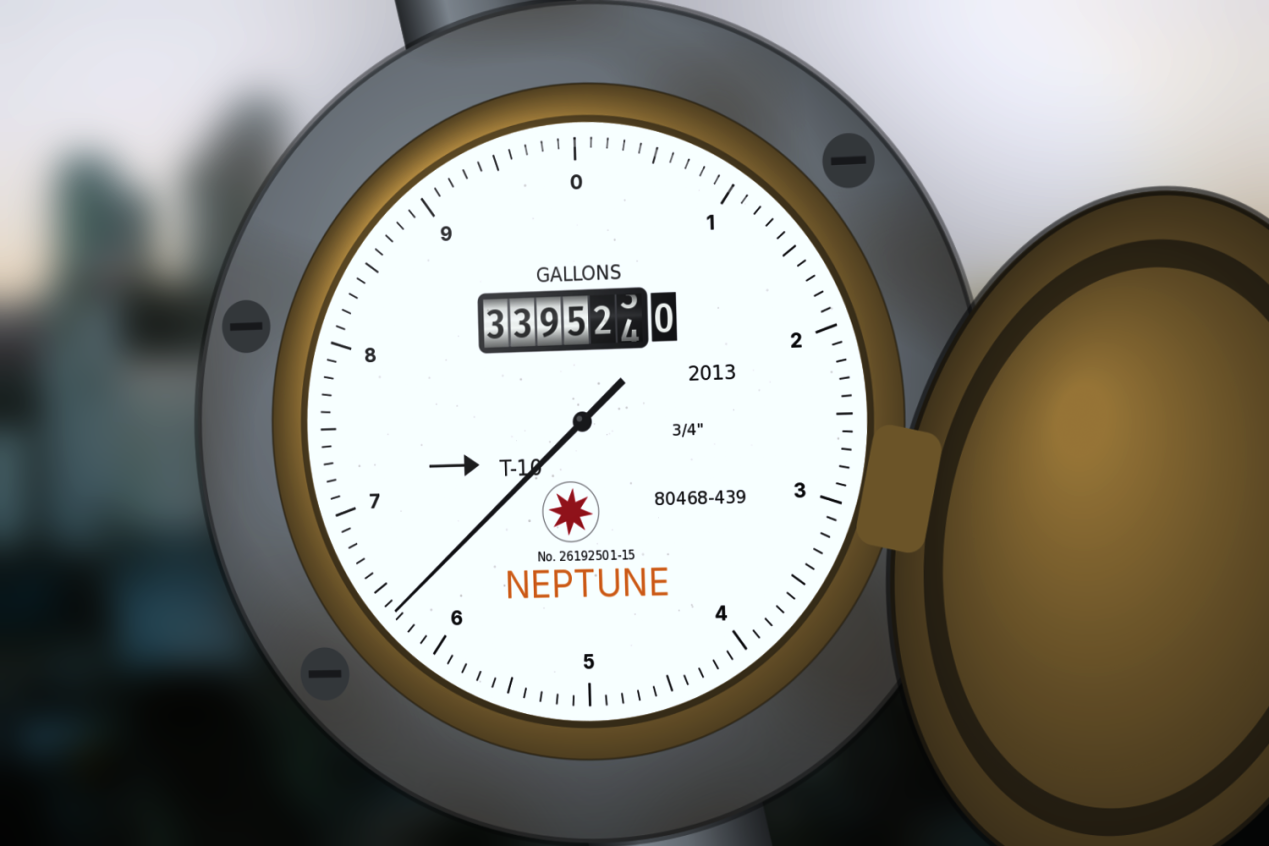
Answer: 3395236.3 gal
